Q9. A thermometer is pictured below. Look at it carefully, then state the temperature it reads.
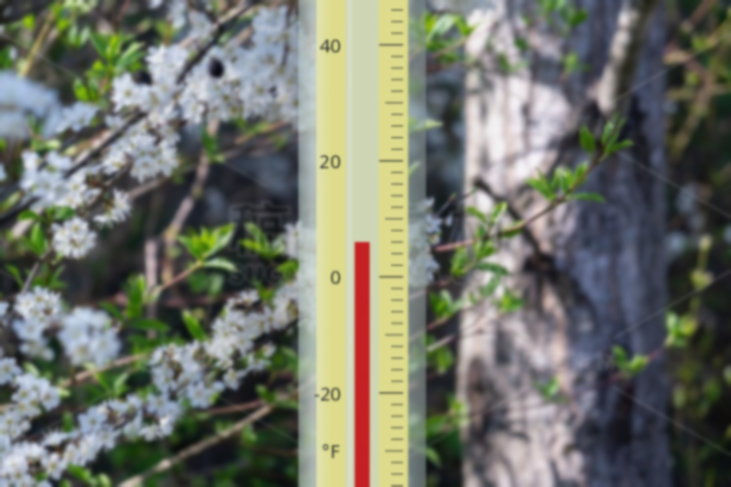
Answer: 6 °F
